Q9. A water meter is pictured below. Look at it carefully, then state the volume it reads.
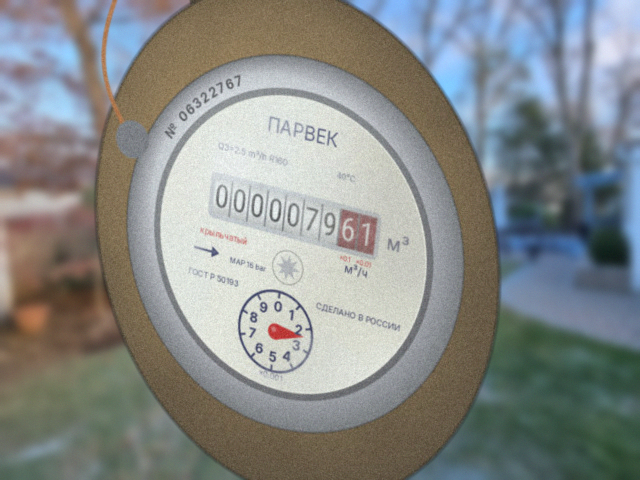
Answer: 79.612 m³
